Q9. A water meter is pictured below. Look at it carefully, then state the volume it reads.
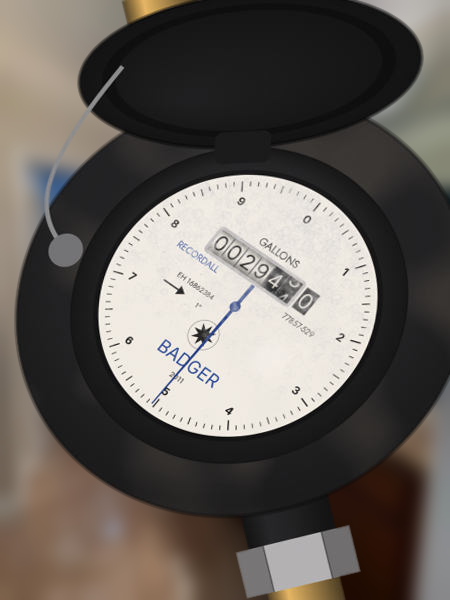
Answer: 29435.0 gal
